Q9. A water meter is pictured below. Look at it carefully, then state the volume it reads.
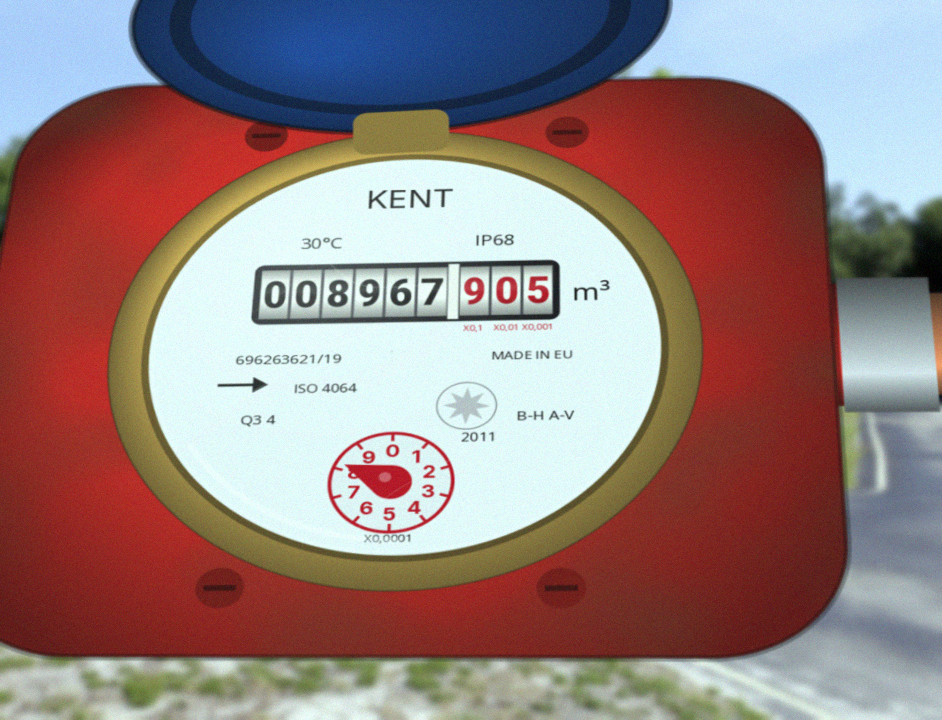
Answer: 8967.9058 m³
